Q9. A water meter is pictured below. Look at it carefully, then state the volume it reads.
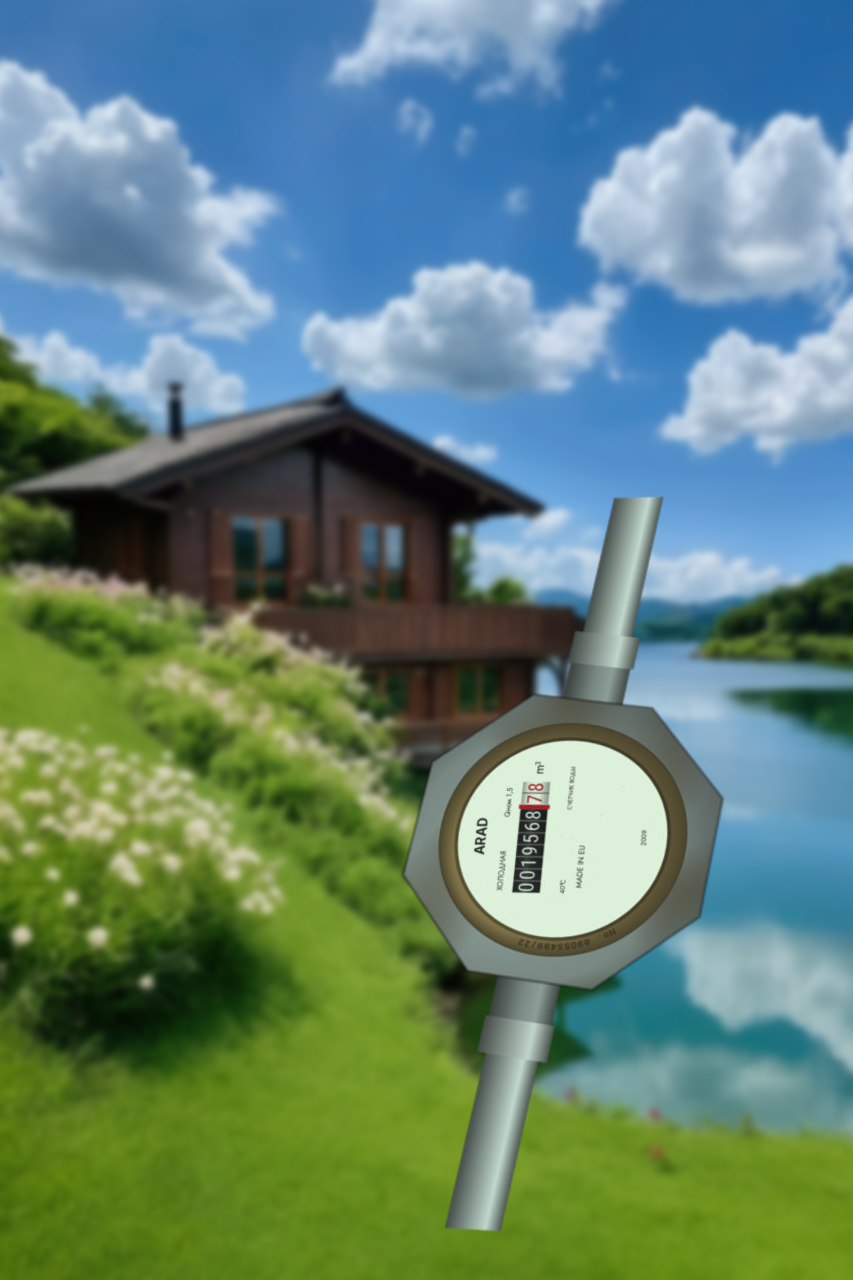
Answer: 19568.78 m³
